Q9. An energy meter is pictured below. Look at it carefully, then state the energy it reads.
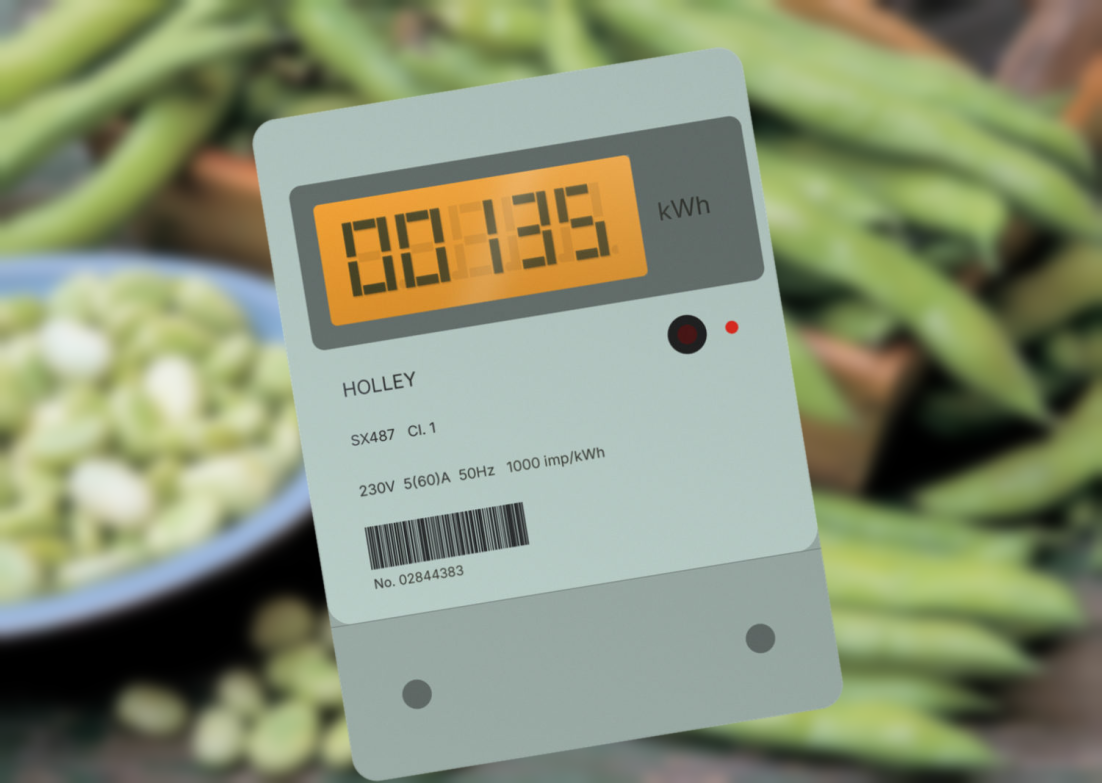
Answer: 135 kWh
